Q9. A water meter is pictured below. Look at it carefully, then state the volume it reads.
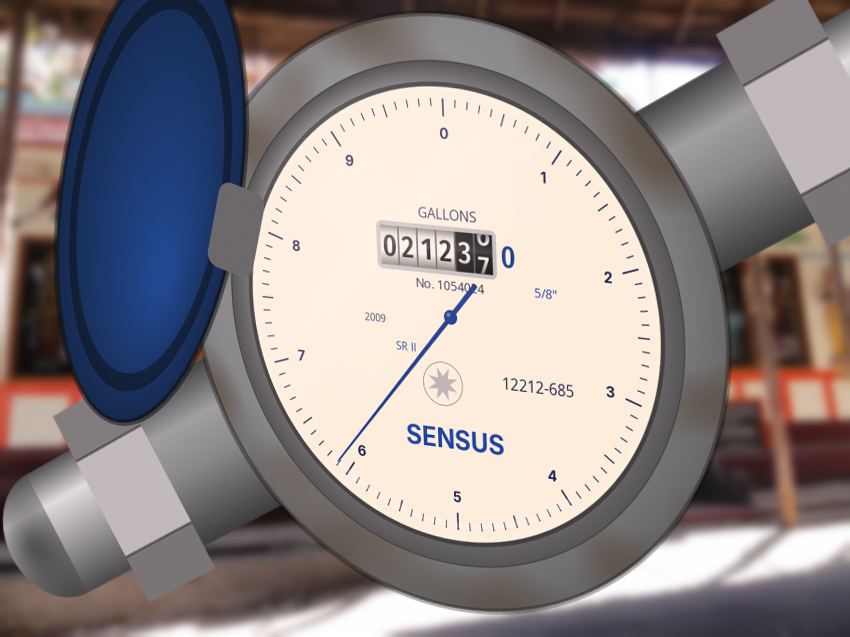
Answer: 212366.1 gal
